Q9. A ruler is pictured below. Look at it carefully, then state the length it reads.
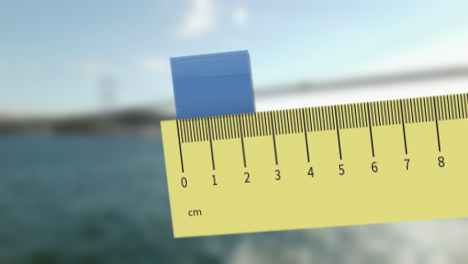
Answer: 2.5 cm
